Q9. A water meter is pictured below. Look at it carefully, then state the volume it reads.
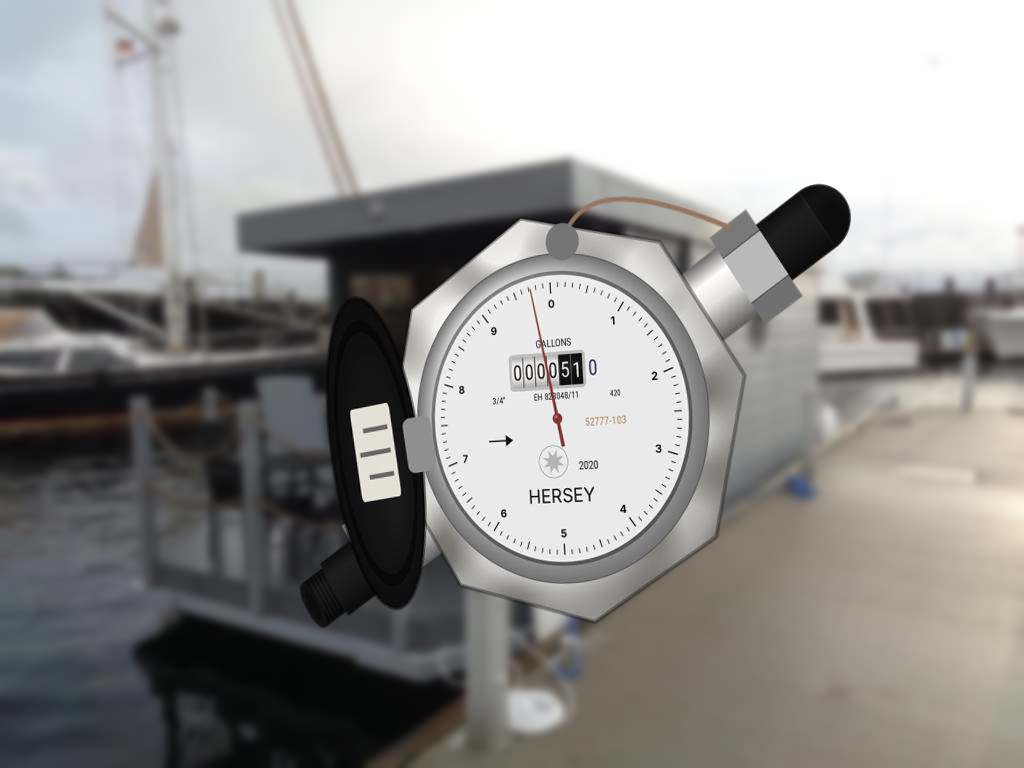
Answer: 509.7 gal
